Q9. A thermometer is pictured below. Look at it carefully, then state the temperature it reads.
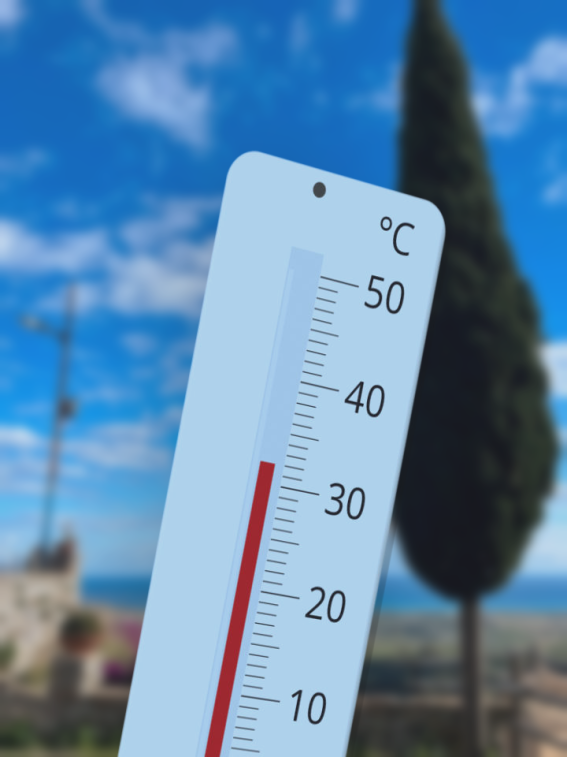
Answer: 32 °C
